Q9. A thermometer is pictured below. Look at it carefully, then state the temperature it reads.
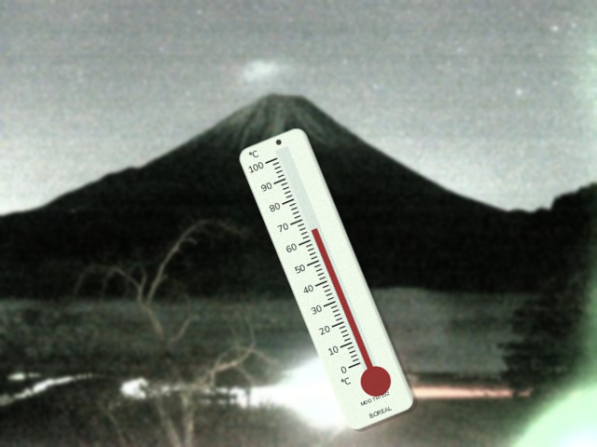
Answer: 64 °C
